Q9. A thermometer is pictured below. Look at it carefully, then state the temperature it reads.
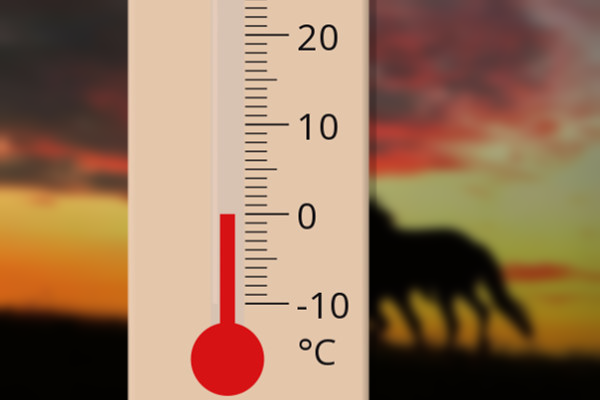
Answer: 0 °C
